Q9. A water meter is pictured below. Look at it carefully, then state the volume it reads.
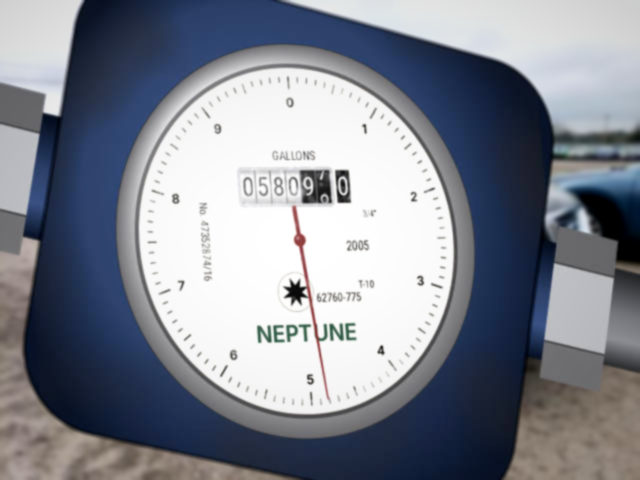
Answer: 580974.8 gal
